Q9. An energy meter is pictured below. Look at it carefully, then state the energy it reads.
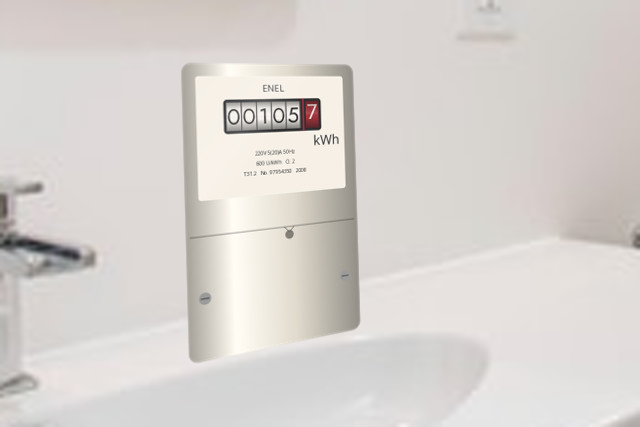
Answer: 105.7 kWh
